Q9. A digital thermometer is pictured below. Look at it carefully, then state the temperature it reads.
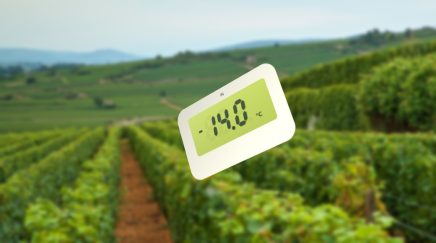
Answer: -14.0 °C
